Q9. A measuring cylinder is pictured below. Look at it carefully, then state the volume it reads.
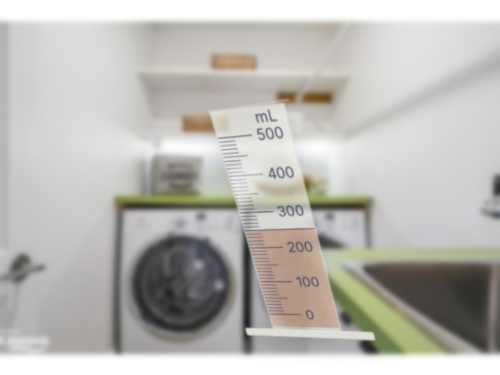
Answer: 250 mL
